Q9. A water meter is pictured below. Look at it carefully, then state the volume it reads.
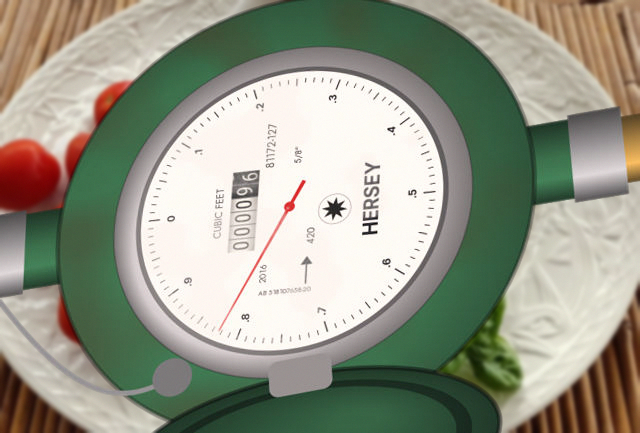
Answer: 95.82 ft³
